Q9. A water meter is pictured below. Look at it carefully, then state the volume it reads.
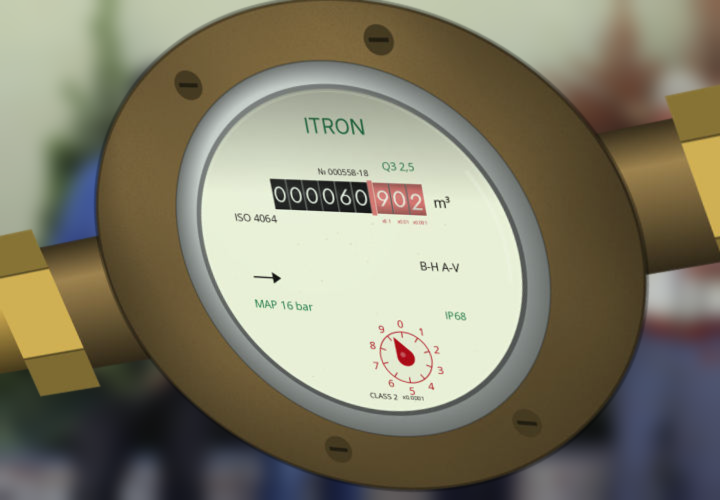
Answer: 60.9019 m³
